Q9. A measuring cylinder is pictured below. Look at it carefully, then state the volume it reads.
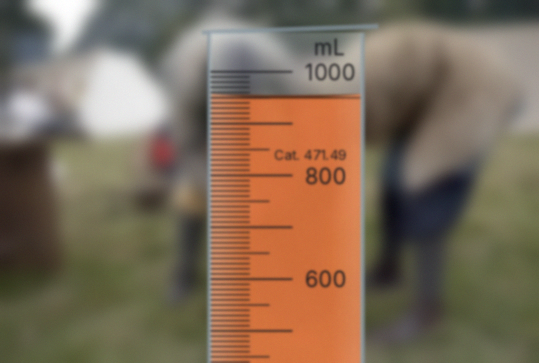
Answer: 950 mL
